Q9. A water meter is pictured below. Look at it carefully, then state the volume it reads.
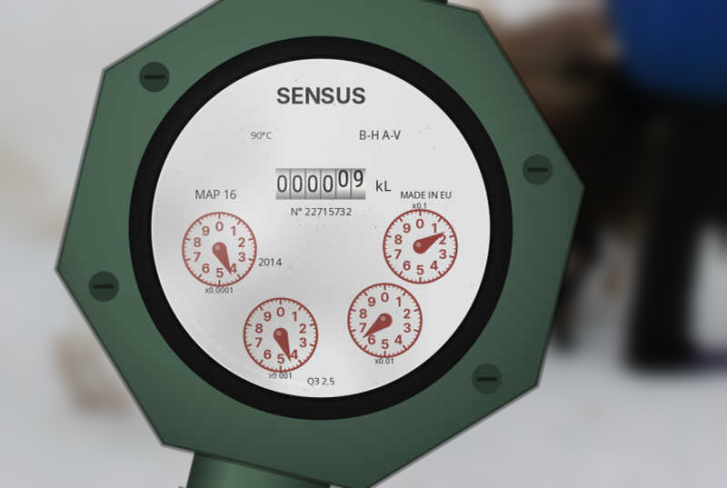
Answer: 9.1644 kL
